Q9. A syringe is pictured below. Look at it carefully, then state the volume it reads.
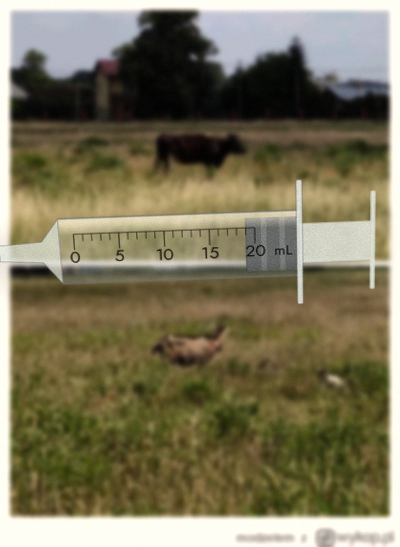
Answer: 19 mL
